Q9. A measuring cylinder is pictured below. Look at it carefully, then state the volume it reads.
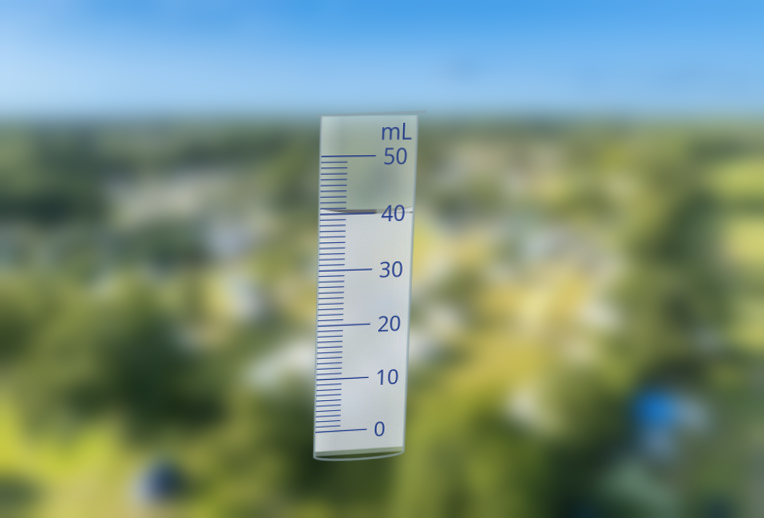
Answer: 40 mL
